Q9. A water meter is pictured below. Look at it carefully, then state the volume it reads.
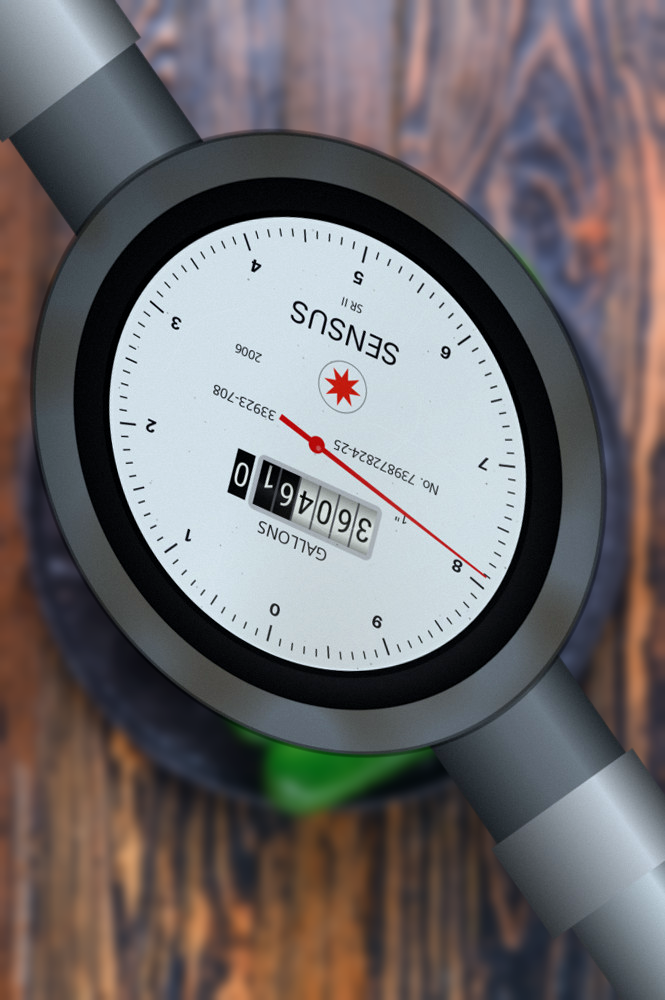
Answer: 3604607.9 gal
